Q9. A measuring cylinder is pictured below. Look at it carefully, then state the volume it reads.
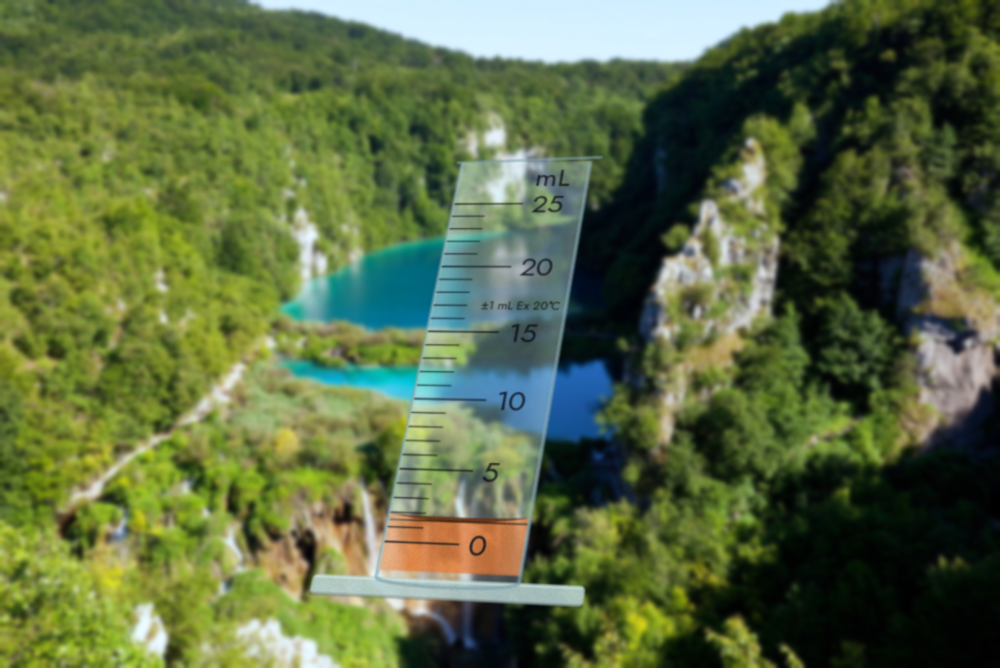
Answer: 1.5 mL
